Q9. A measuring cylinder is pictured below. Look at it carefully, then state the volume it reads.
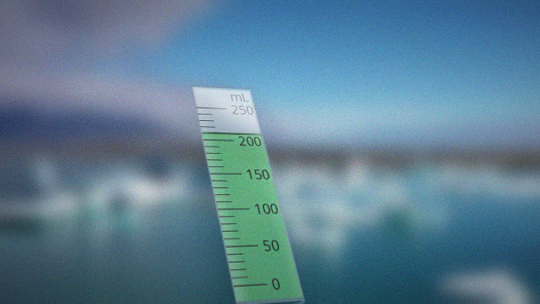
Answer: 210 mL
